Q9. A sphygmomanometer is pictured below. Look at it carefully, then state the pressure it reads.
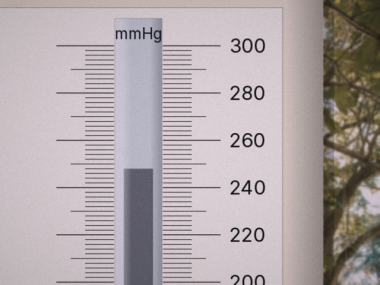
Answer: 248 mmHg
